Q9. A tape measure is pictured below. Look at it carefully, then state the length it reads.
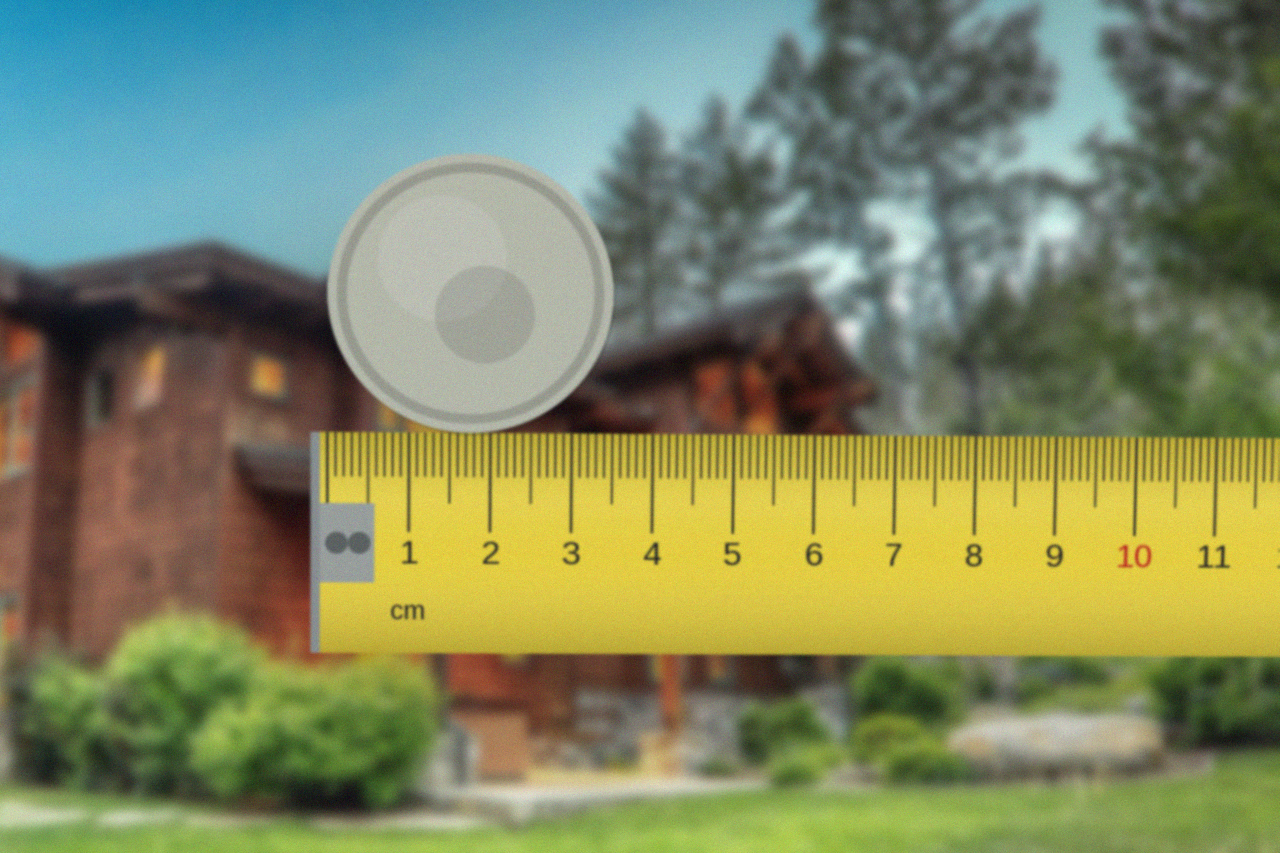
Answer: 3.5 cm
